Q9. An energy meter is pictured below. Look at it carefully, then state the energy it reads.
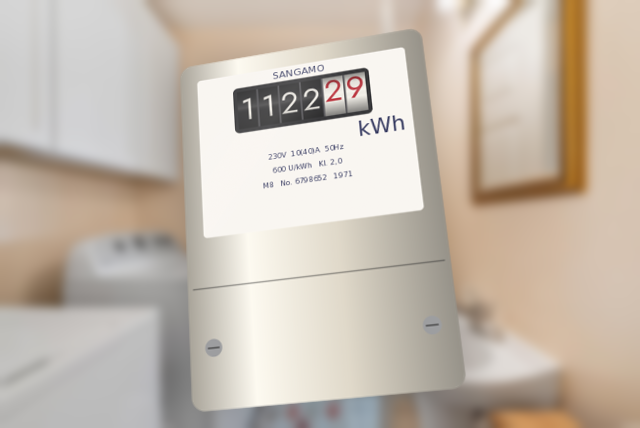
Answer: 1122.29 kWh
